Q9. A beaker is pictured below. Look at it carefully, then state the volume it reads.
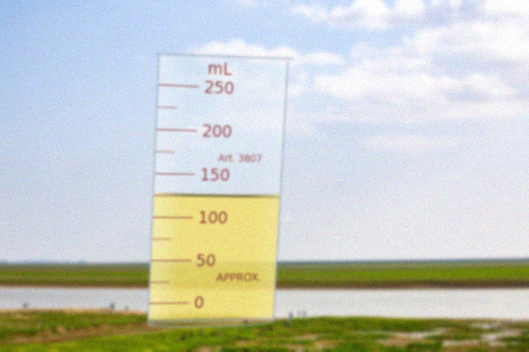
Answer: 125 mL
